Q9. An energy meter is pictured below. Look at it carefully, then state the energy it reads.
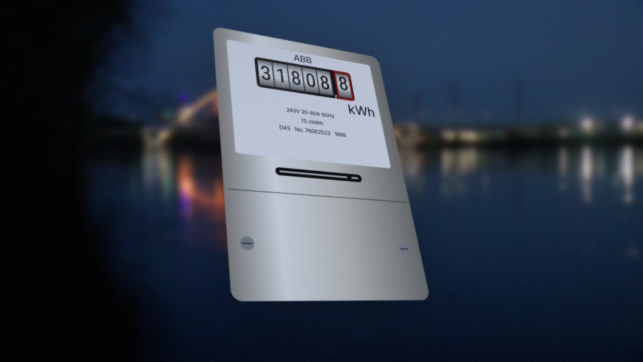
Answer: 31808.8 kWh
